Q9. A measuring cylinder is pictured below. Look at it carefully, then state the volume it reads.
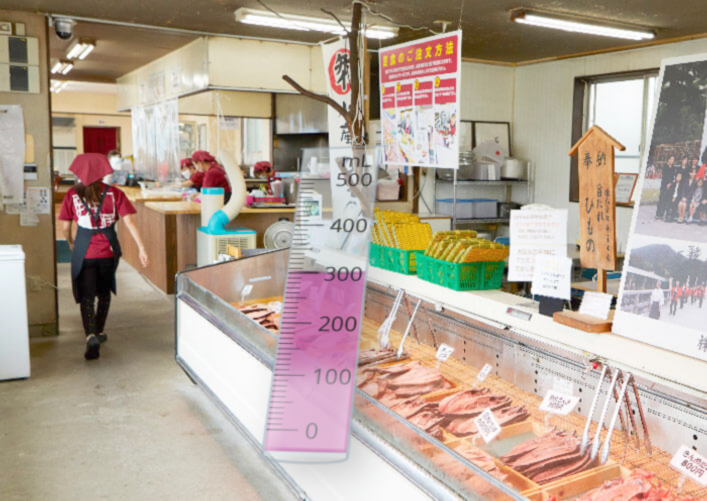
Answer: 300 mL
